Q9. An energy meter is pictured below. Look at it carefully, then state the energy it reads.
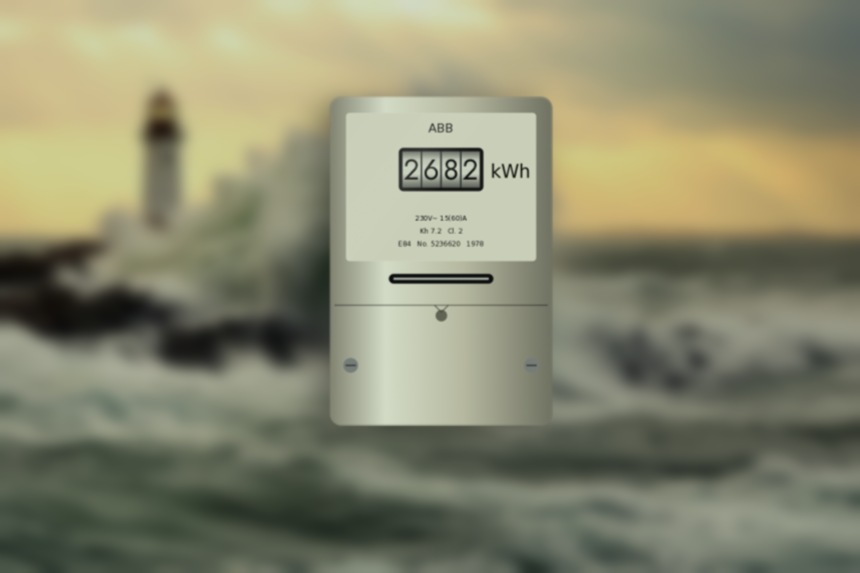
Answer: 2682 kWh
